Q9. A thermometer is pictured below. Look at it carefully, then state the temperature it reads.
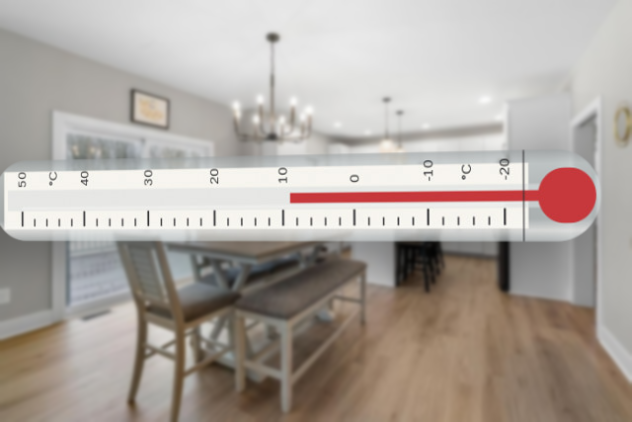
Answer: 9 °C
